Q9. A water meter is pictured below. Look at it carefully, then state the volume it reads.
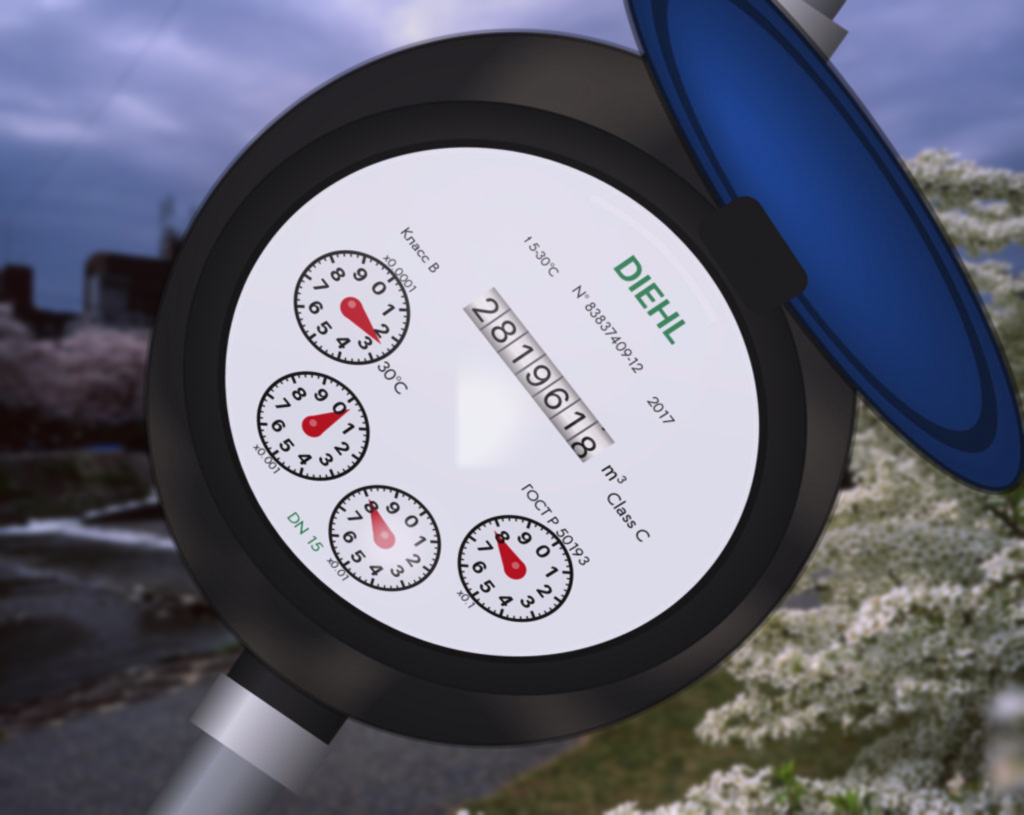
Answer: 2819617.7802 m³
